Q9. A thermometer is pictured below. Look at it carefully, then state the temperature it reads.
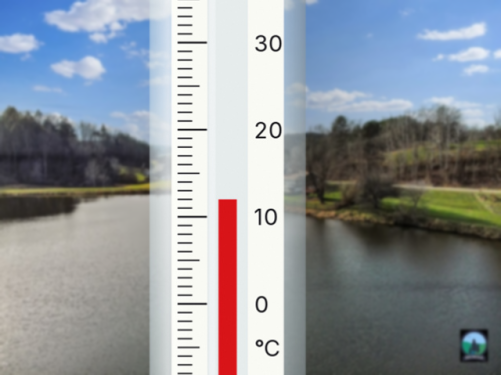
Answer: 12 °C
